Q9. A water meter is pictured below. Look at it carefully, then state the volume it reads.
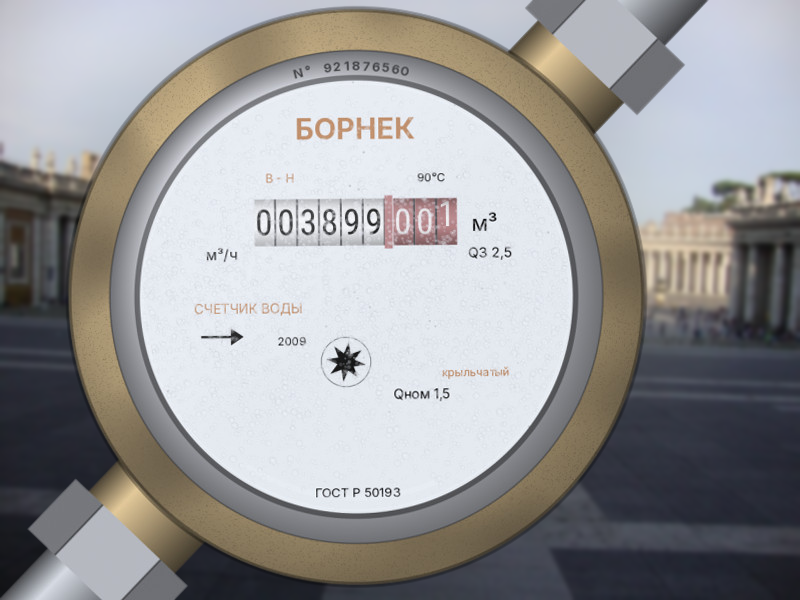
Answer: 3899.001 m³
